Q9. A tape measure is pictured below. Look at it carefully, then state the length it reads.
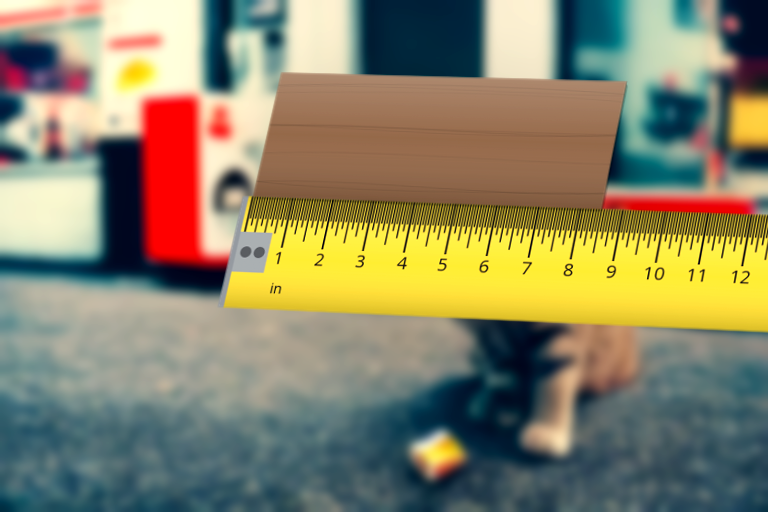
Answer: 8.5 in
